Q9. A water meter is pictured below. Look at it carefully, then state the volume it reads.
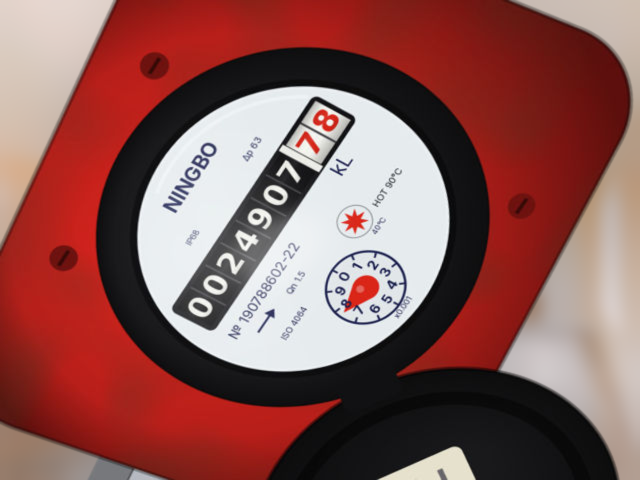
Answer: 24907.787 kL
